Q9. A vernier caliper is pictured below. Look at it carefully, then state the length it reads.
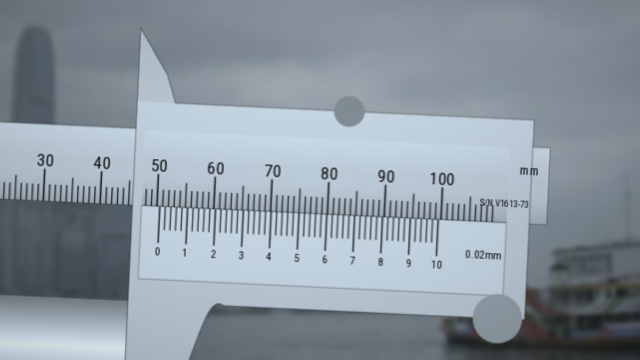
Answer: 50.5 mm
